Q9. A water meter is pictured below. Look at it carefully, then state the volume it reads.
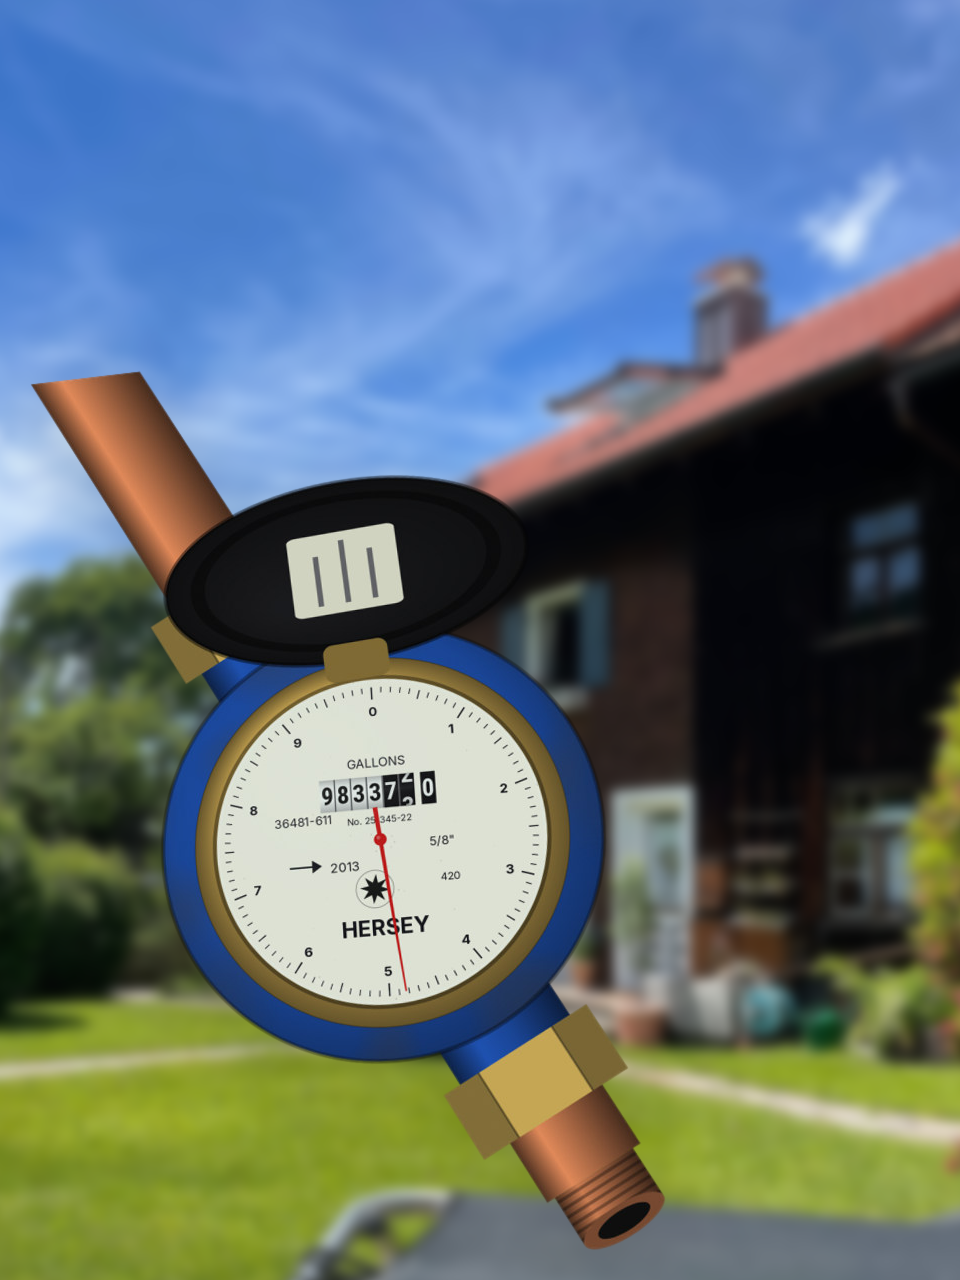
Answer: 9833724.8 gal
